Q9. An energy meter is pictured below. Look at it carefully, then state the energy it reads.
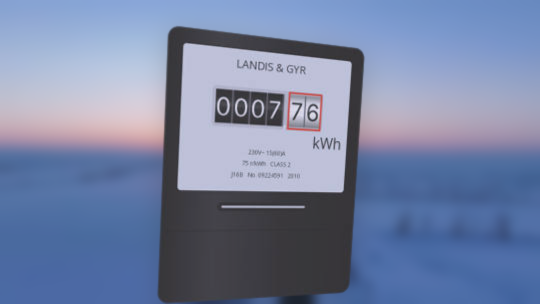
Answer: 7.76 kWh
